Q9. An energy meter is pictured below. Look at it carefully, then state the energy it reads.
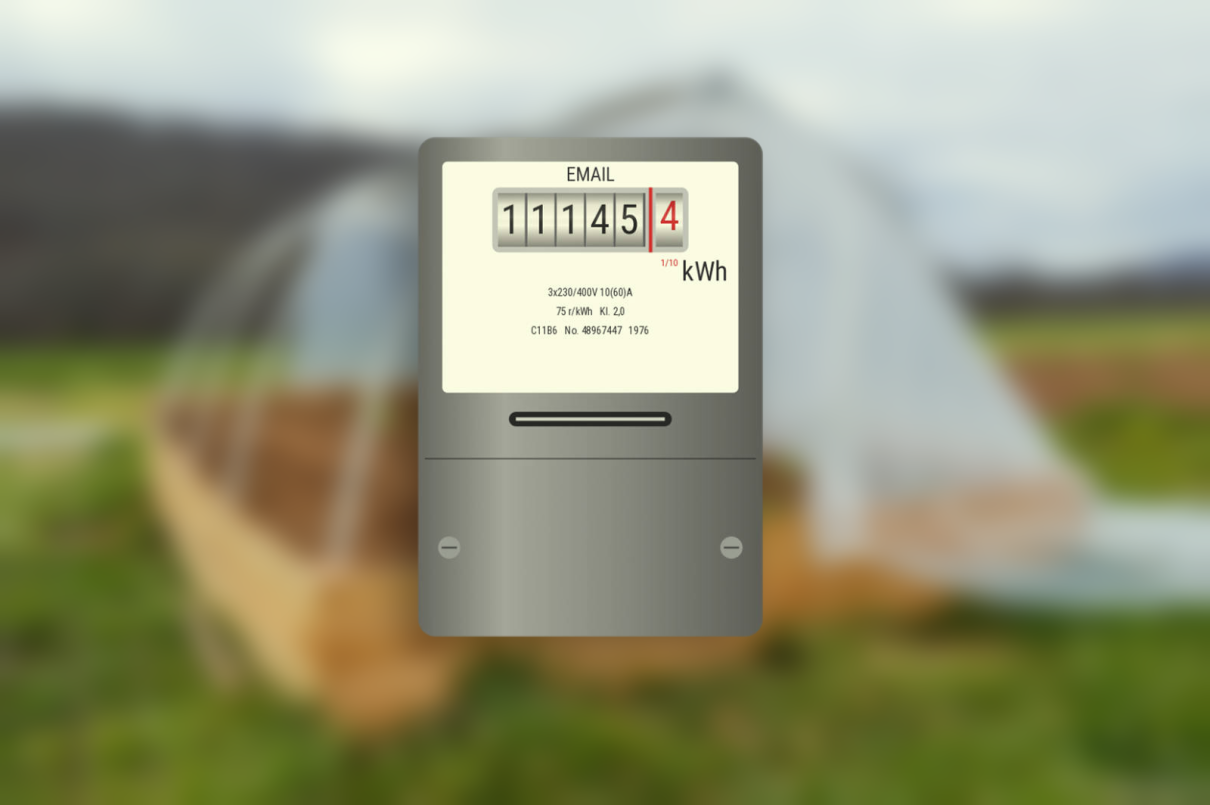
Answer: 11145.4 kWh
